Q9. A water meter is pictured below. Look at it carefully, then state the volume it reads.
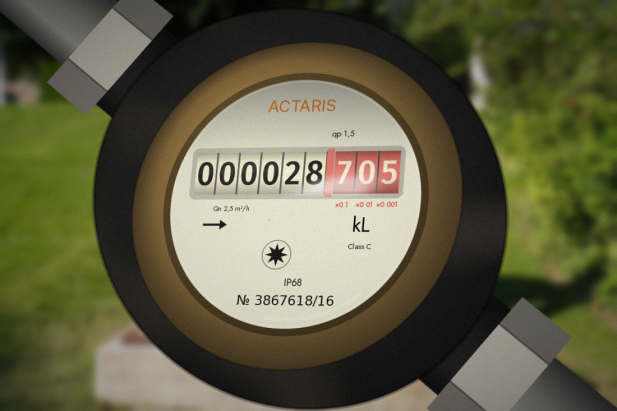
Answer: 28.705 kL
